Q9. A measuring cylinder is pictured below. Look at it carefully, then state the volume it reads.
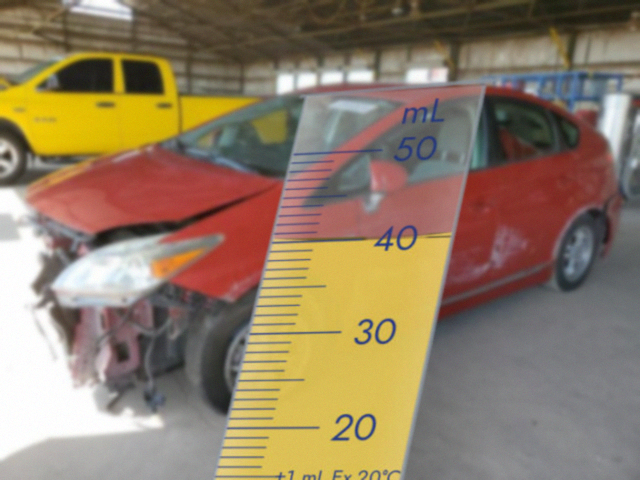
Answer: 40 mL
